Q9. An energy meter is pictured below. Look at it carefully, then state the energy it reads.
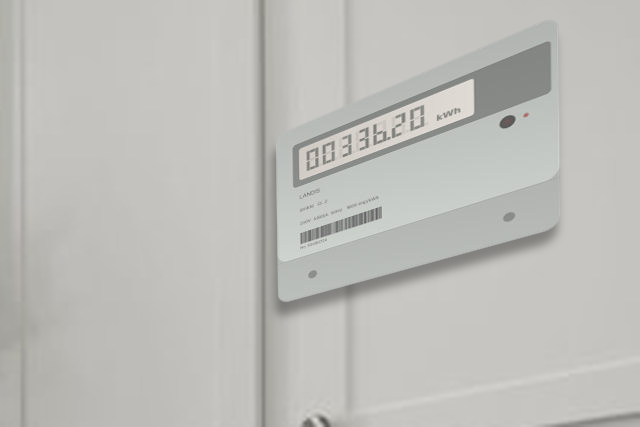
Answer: 336.20 kWh
